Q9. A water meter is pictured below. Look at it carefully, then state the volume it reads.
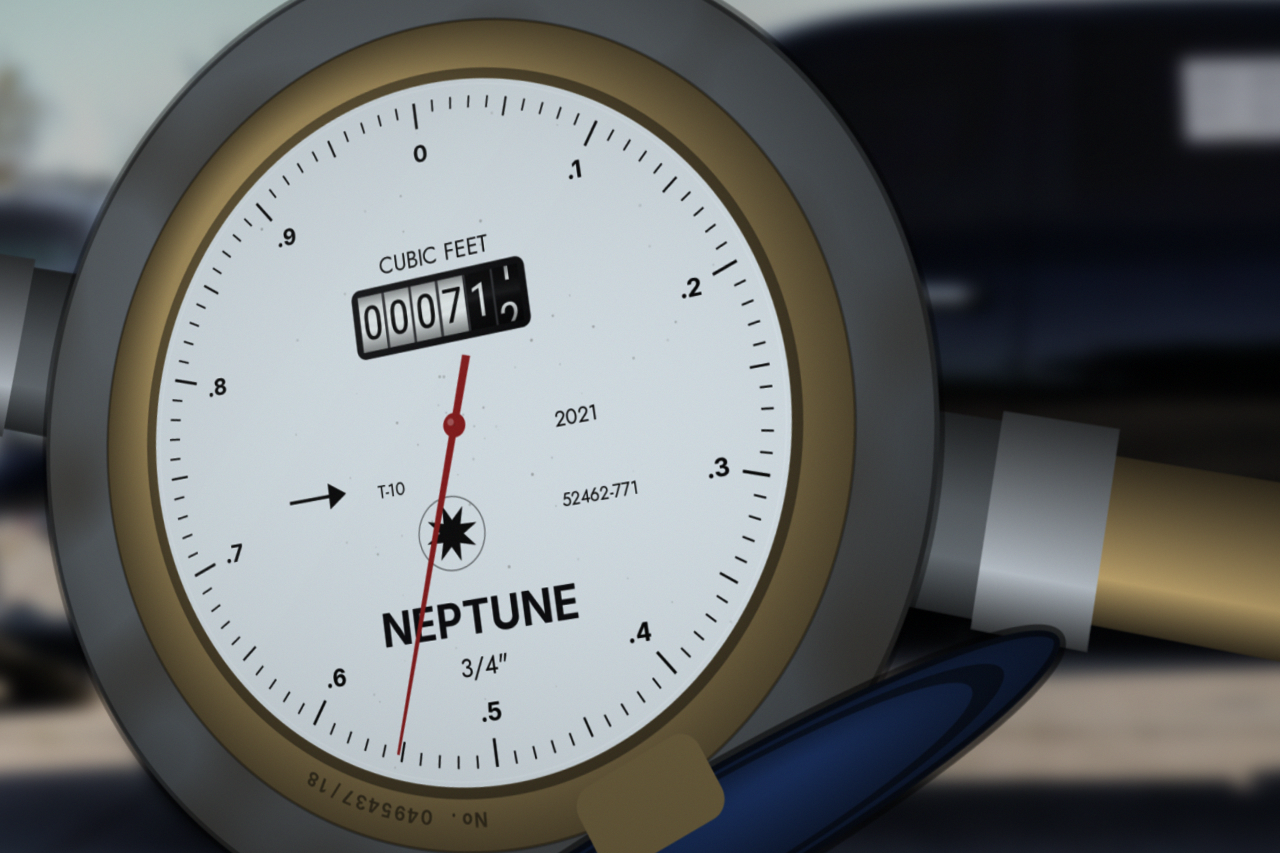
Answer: 711.55 ft³
